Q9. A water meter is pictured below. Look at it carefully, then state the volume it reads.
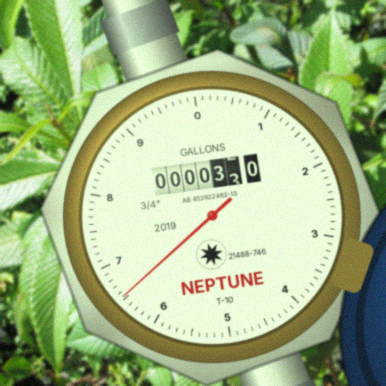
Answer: 326.5 gal
